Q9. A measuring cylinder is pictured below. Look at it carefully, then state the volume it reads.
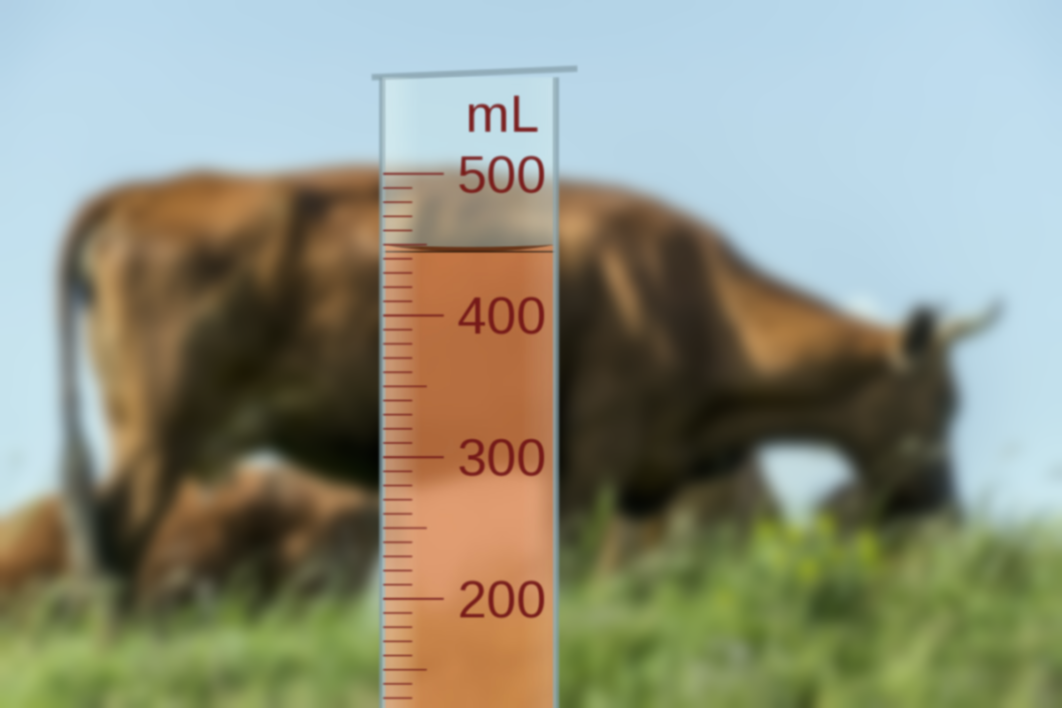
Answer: 445 mL
